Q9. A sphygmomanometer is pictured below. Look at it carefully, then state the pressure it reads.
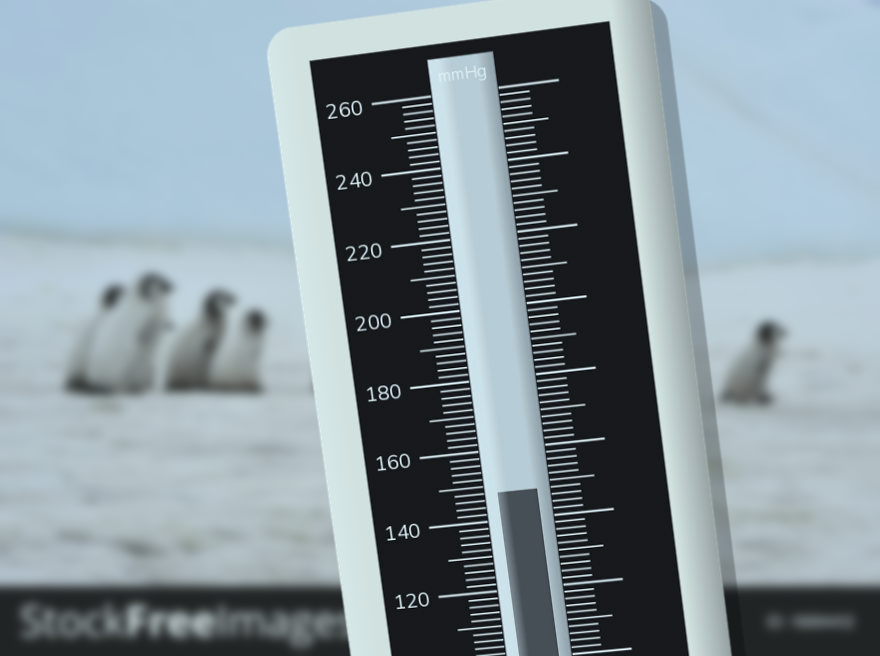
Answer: 148 mmHg
